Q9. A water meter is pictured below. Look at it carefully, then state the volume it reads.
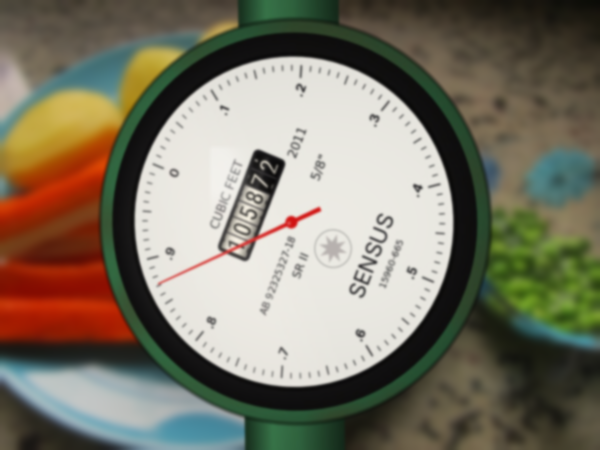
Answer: 105871.87 ft³
